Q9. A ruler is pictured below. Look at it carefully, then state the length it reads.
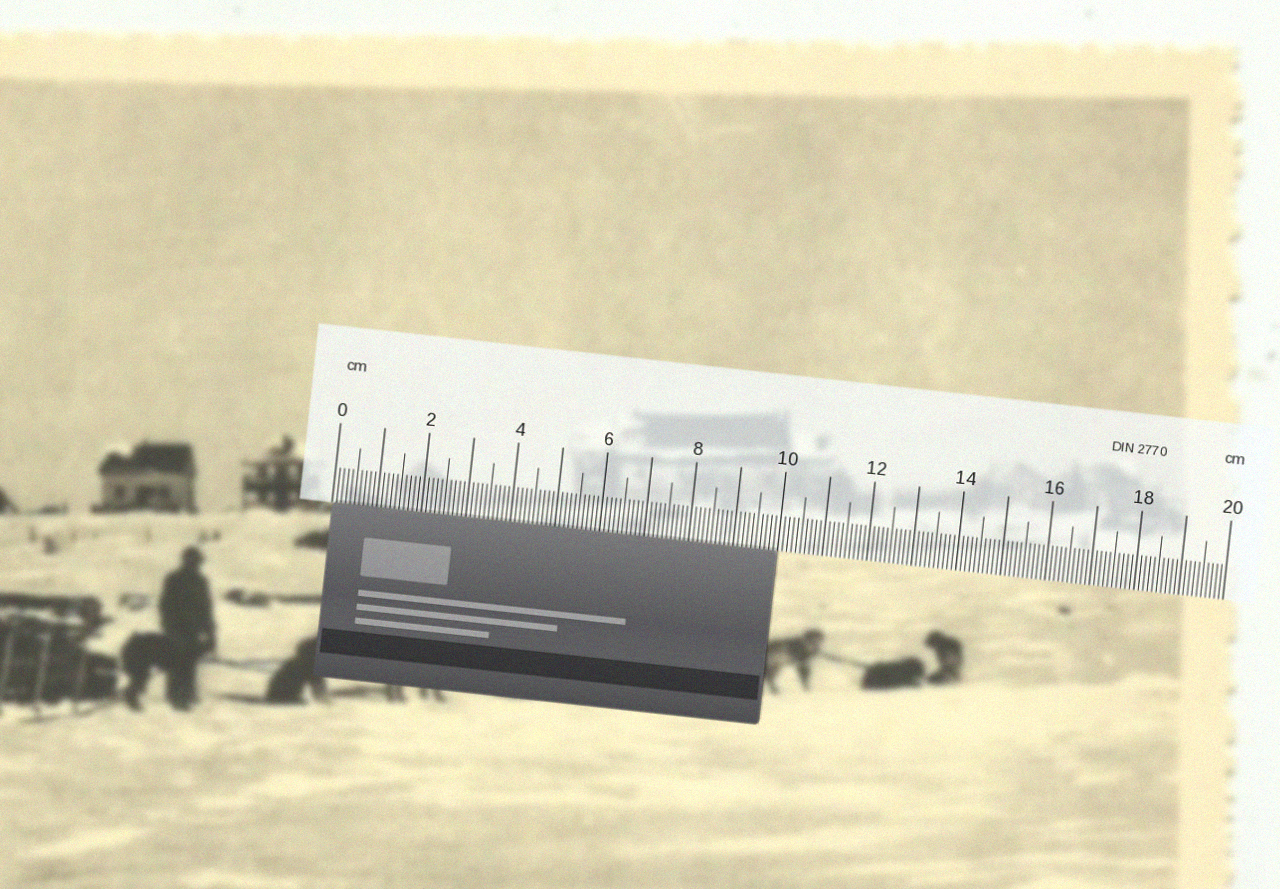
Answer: 10 cm
